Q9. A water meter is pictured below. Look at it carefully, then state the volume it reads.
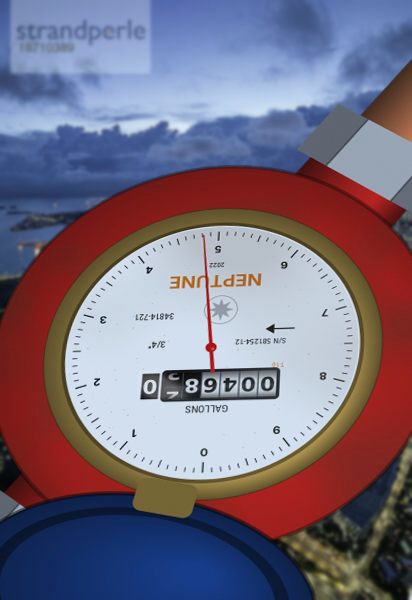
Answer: 46824.8 gal
